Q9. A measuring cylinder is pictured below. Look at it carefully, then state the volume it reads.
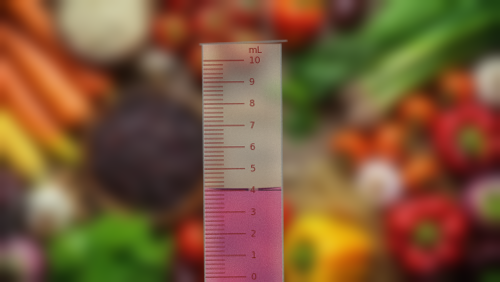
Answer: 4 mL
